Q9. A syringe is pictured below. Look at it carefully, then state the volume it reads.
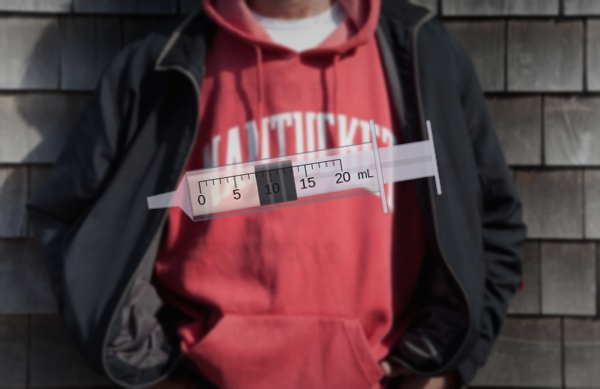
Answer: 8 mL
